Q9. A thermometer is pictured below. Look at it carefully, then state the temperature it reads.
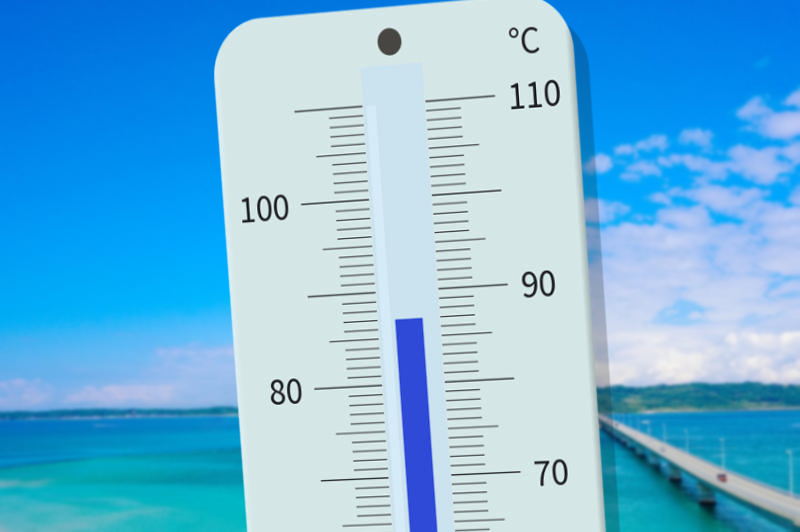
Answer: 87 °C
